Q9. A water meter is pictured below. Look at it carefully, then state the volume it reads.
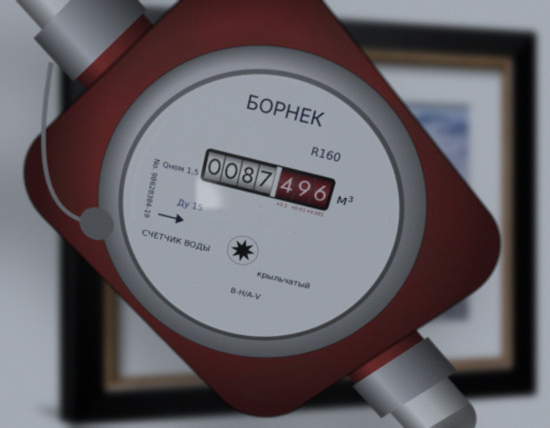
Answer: 87.496 m³
